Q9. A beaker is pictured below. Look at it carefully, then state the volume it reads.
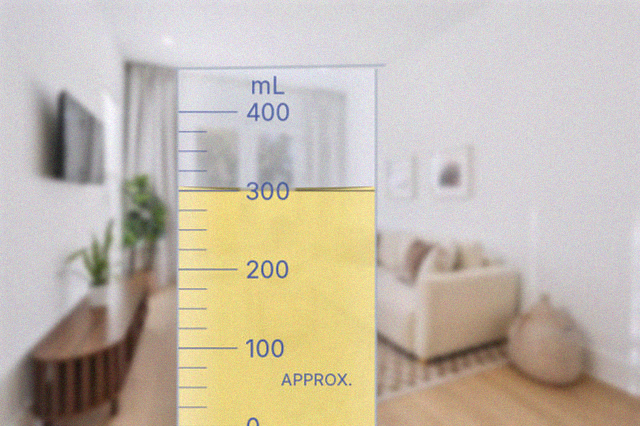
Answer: 300 mL
